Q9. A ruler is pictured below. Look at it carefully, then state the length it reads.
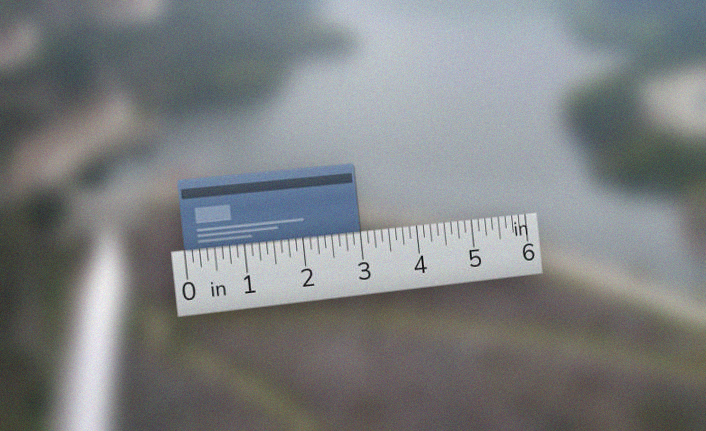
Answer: 3 in
